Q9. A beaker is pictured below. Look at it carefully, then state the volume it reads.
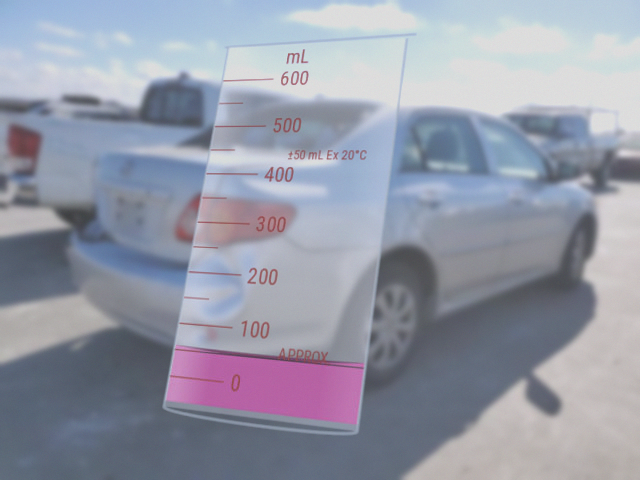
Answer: 50 mL
